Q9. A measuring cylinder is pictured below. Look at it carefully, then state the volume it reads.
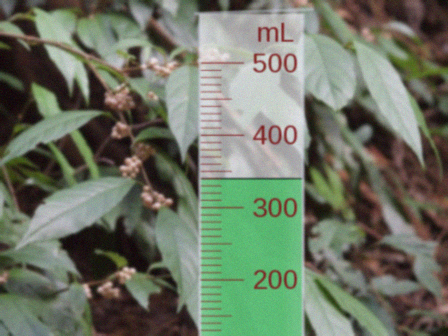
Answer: 340 mL
